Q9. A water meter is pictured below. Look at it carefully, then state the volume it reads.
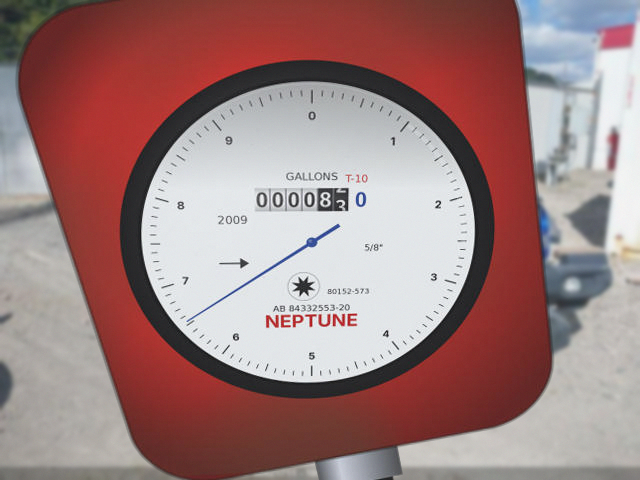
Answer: 826.5 gal
